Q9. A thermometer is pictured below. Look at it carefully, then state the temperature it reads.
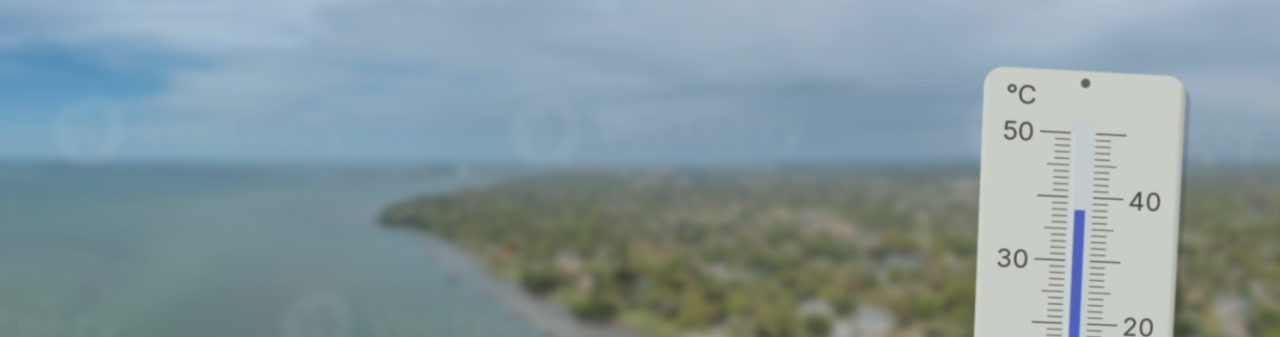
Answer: 38 °C
